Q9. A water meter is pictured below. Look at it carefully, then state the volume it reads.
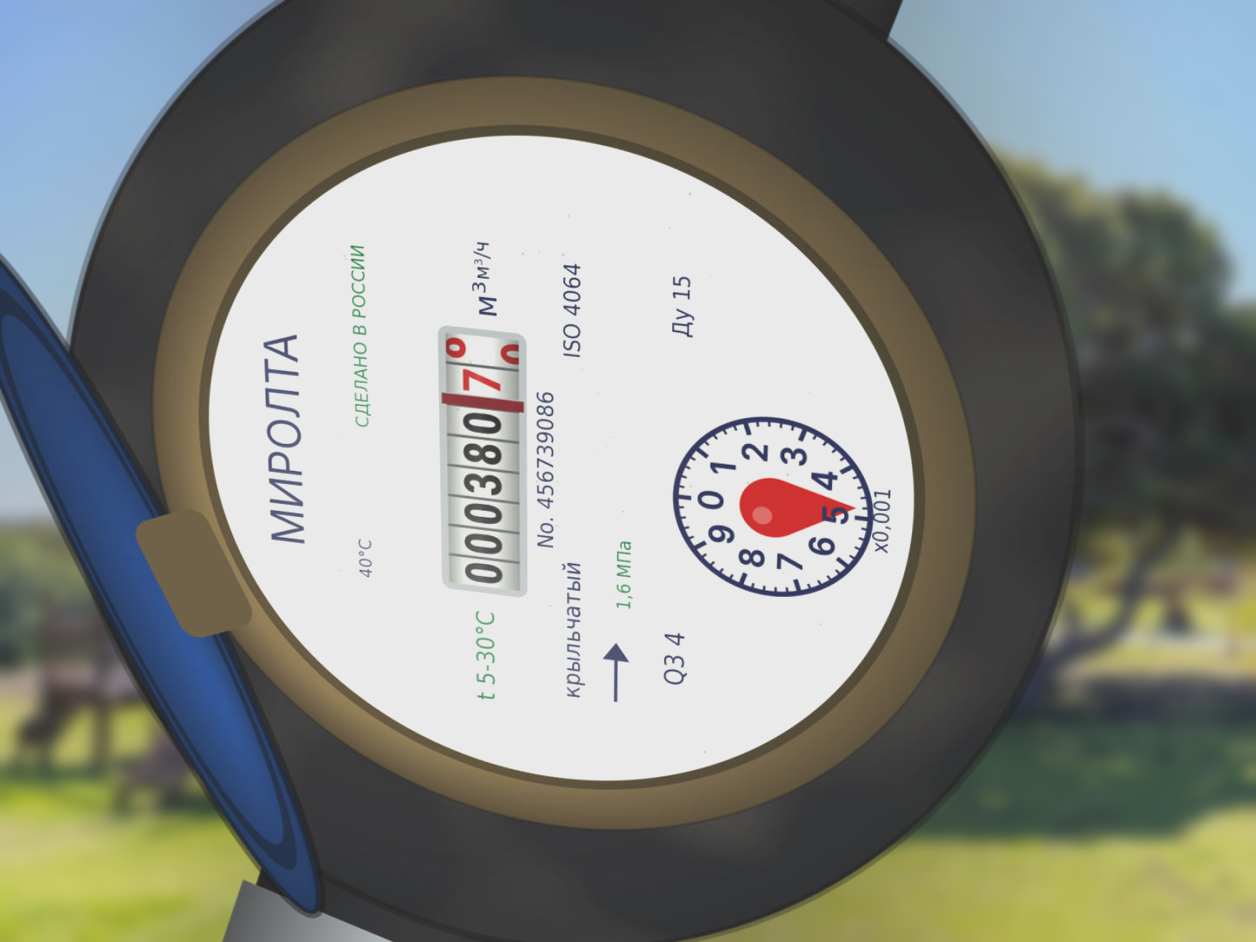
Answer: 380.784 m³
